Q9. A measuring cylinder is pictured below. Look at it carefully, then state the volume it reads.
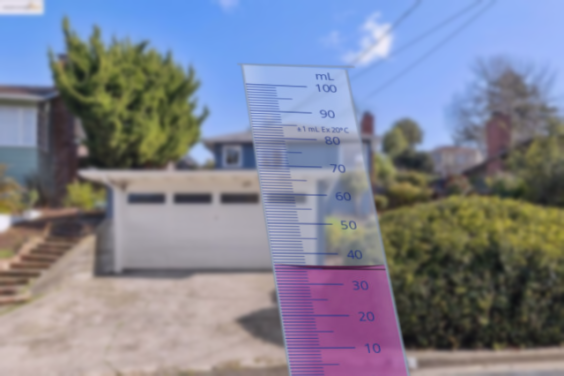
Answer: 35 mL
